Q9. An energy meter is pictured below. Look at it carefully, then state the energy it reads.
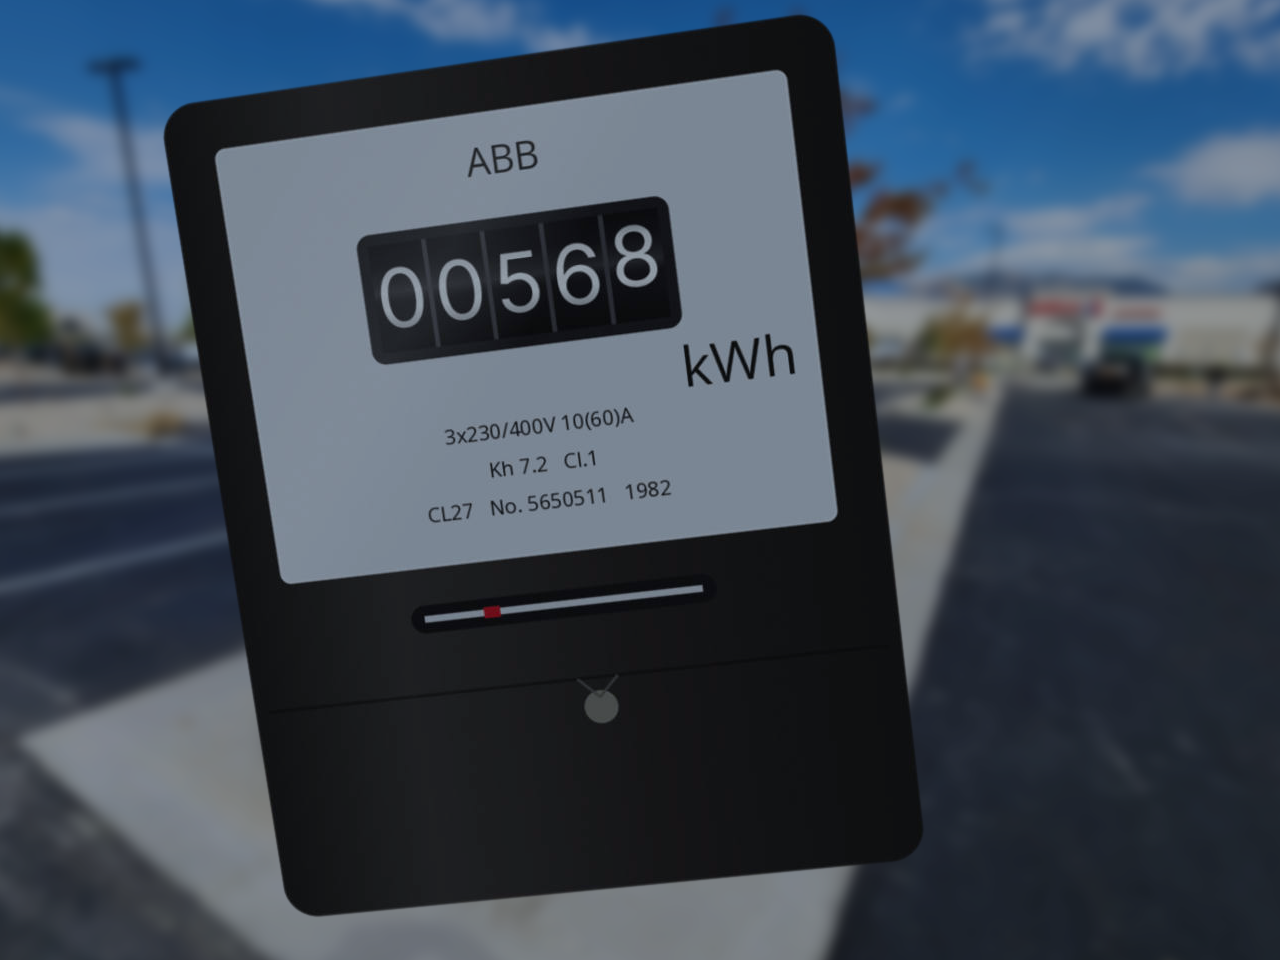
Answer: 568 kWh
